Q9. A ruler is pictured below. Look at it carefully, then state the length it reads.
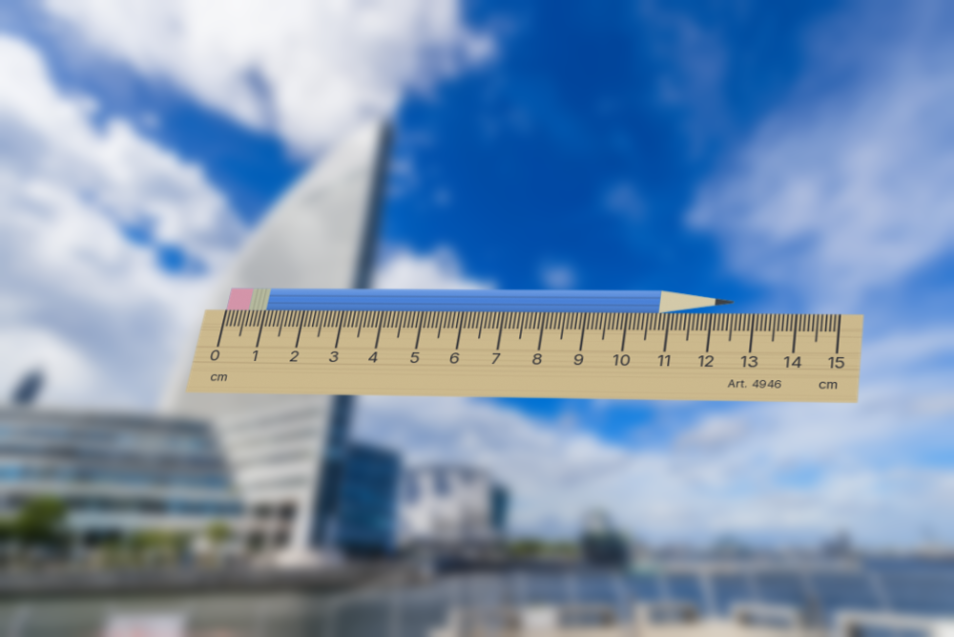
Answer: 12.5 cm
